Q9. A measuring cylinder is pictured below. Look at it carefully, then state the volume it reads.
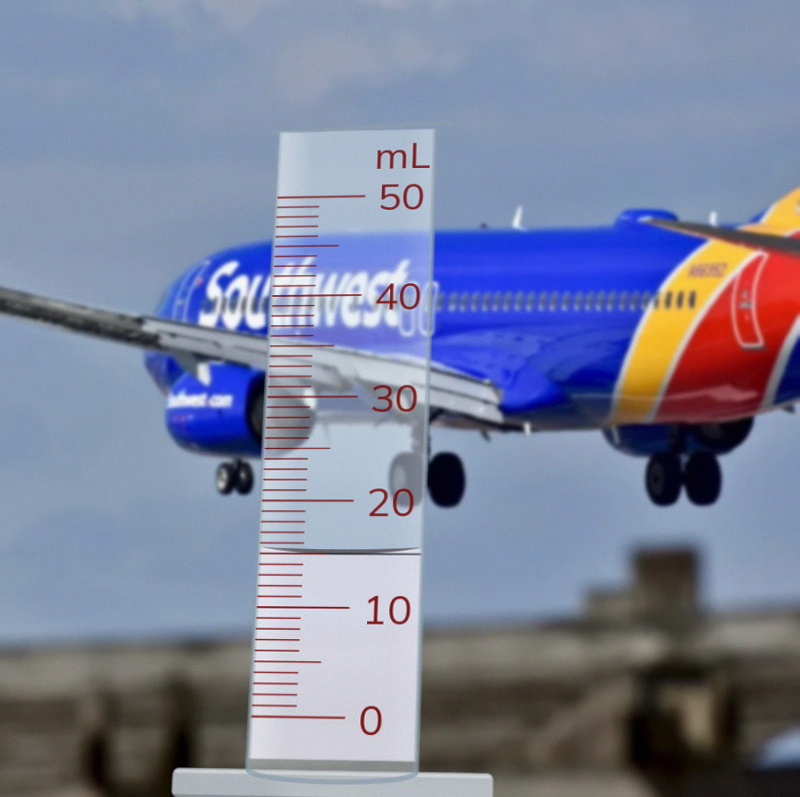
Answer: 15 mL
